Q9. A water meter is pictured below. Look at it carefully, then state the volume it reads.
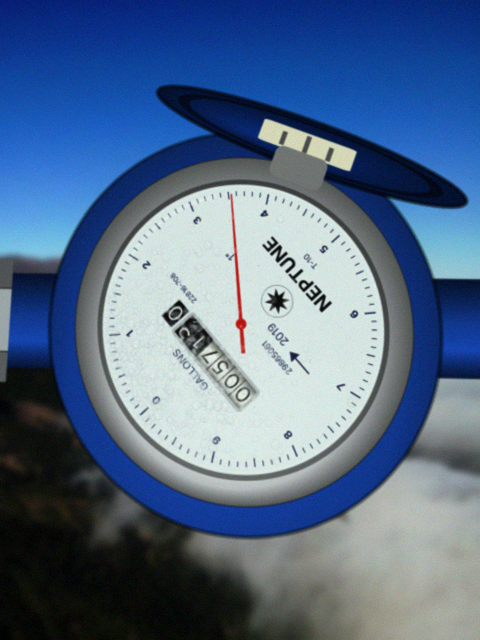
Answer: 57153.5 gal
